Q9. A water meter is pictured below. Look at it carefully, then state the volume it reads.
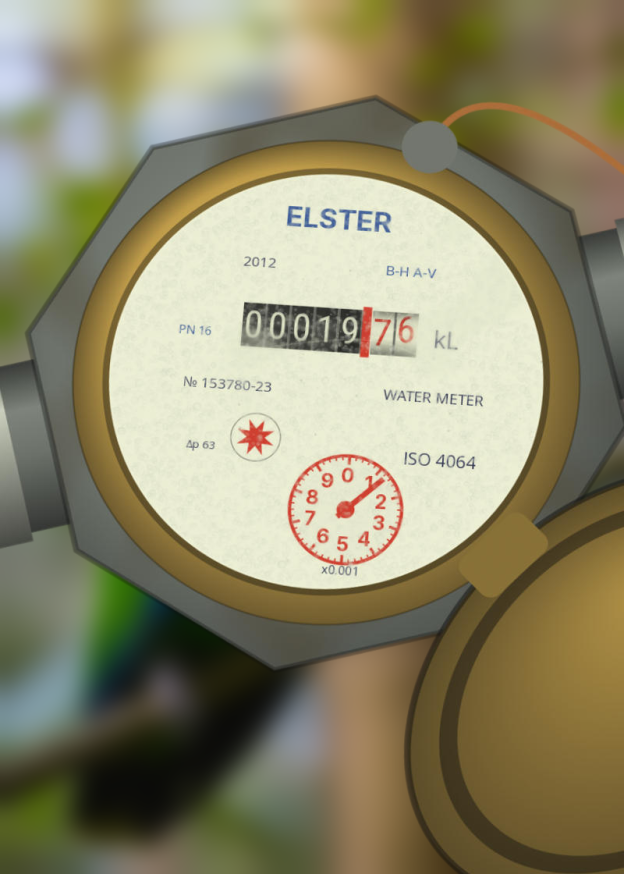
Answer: 19.761 kL
